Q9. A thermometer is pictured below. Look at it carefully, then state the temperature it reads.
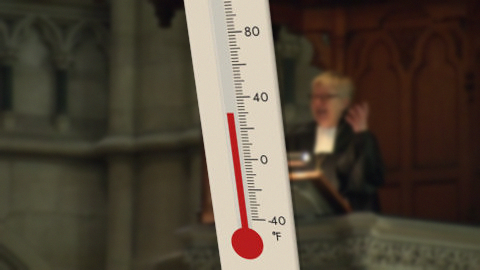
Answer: 30 °F
